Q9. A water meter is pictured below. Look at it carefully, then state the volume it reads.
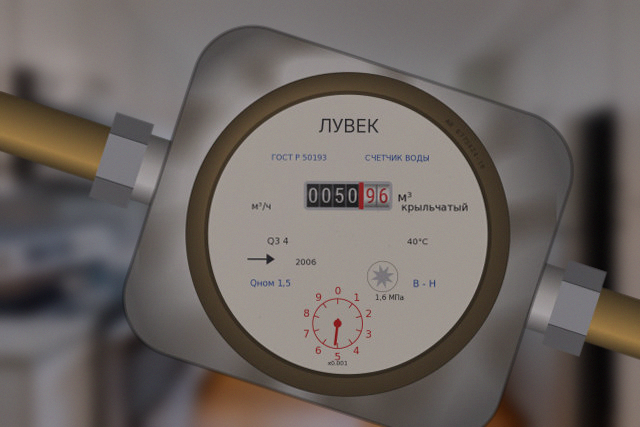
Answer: 50.965 m³
